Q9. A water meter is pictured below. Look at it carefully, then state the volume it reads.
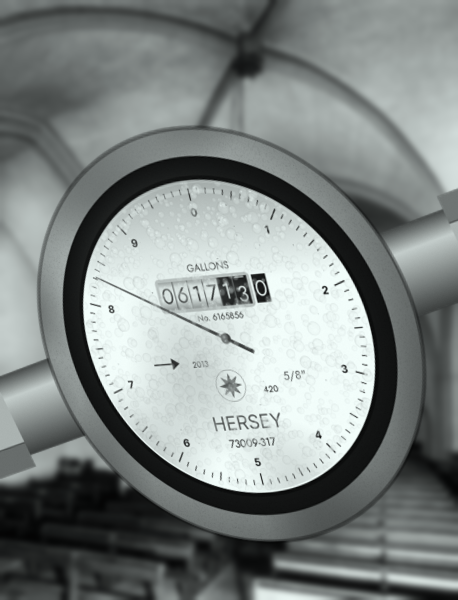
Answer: 617128.3 gal
